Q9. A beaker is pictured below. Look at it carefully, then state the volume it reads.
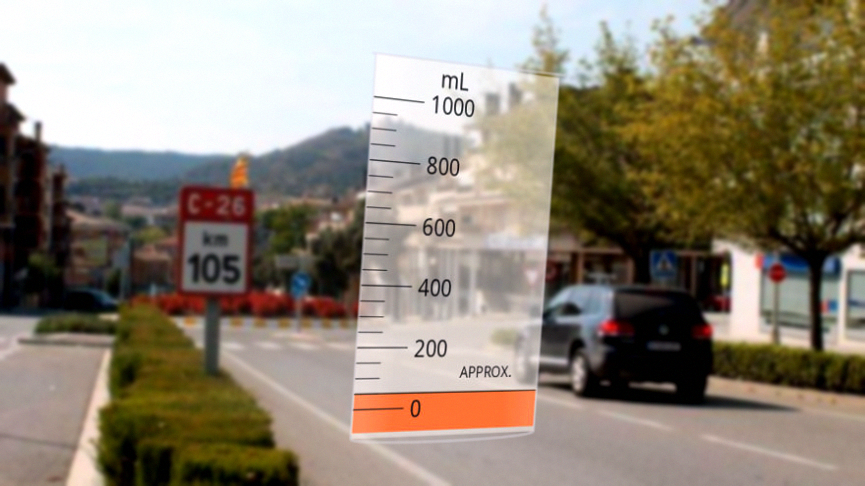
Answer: 50 mL
